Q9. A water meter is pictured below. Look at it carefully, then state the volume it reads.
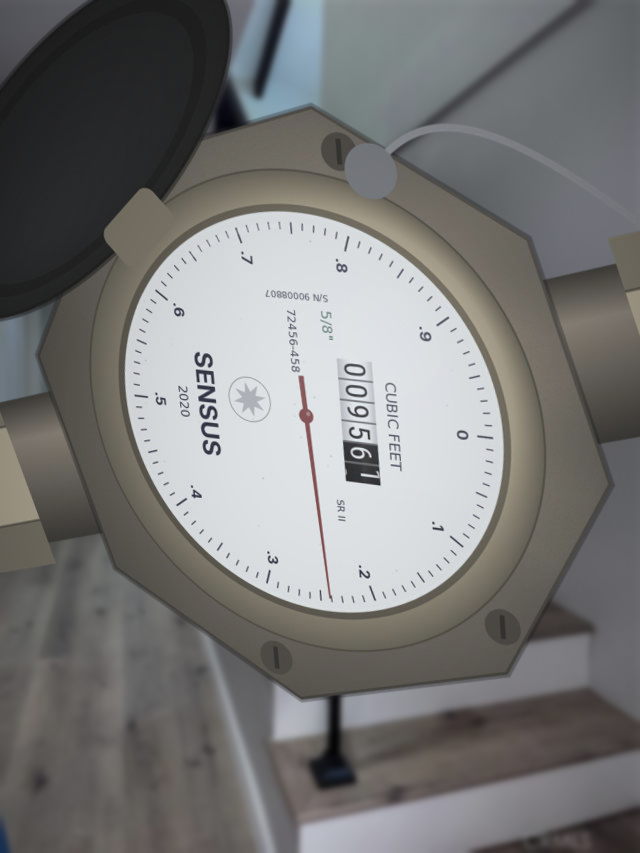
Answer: 9561.24 ft³
